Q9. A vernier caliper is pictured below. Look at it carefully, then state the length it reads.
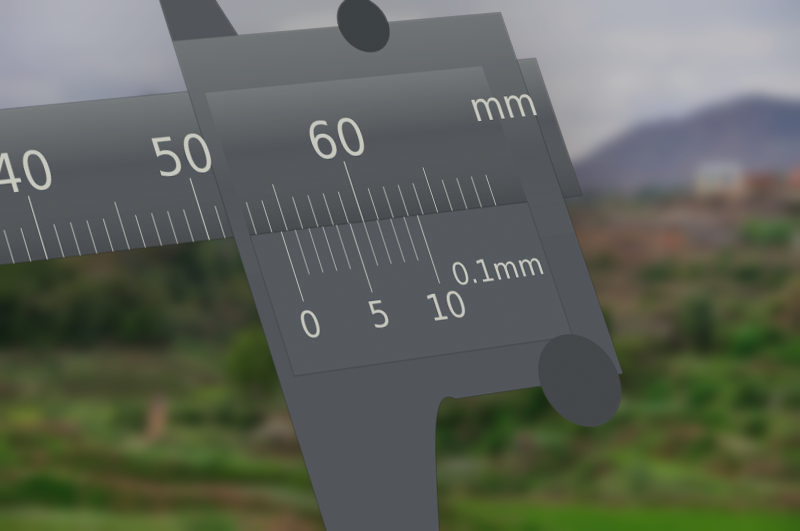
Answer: 54.6 mm
